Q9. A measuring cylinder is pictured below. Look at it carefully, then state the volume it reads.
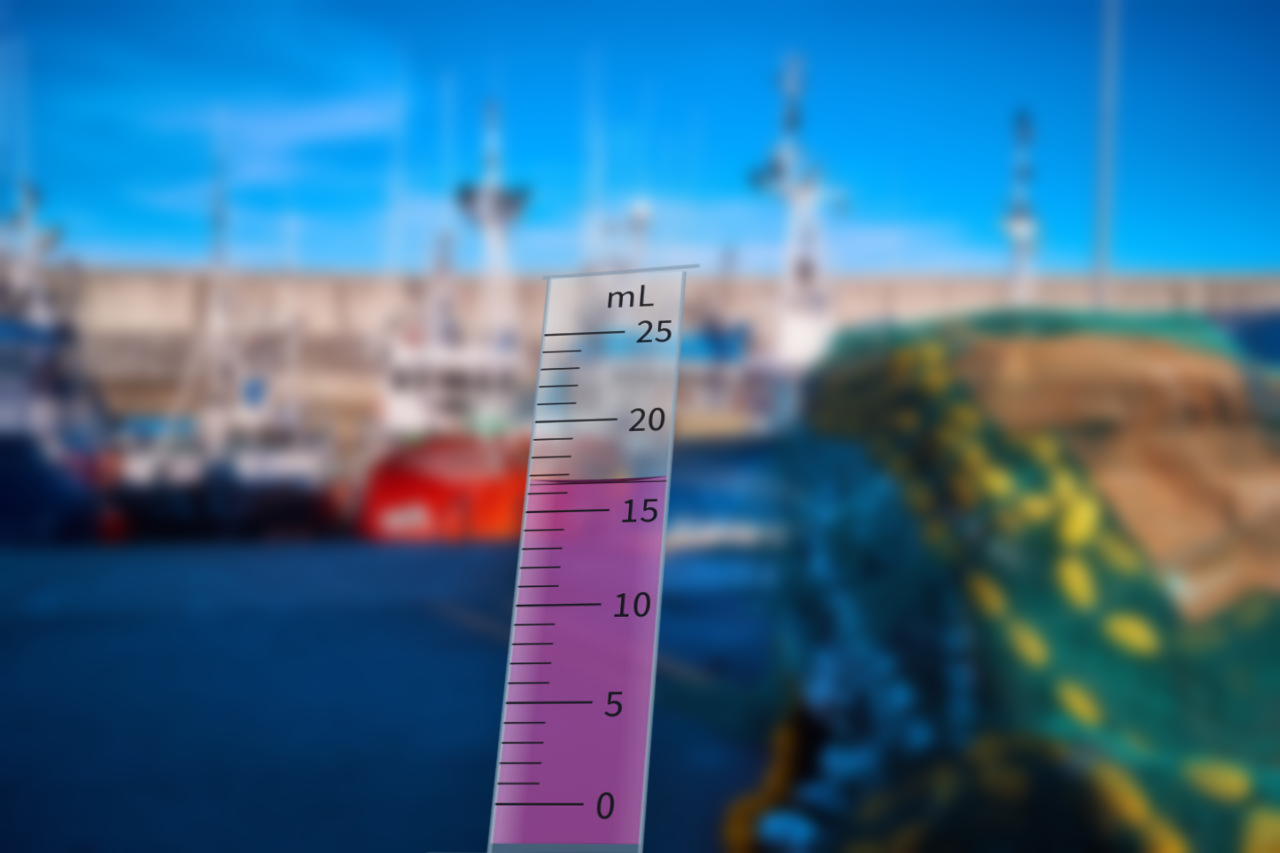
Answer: 16.5 mL
